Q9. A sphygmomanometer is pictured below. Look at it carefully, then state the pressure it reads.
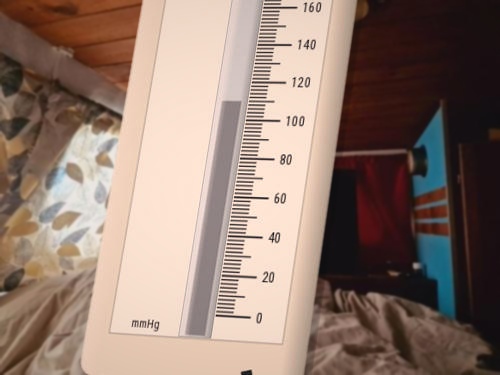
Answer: 110 mmHg
